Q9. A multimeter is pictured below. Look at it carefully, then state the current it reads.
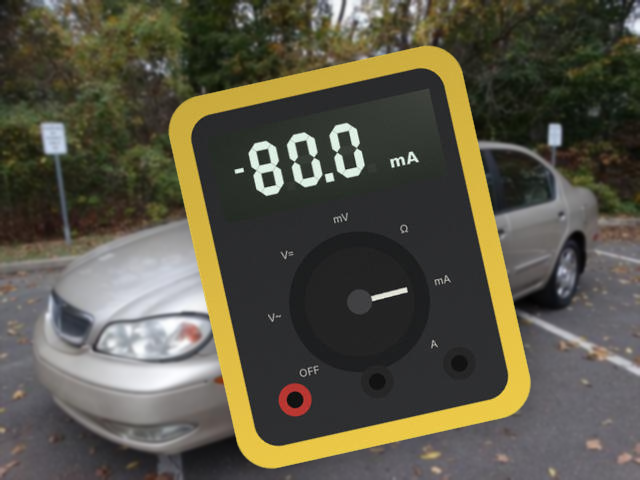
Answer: -80.0 mA
